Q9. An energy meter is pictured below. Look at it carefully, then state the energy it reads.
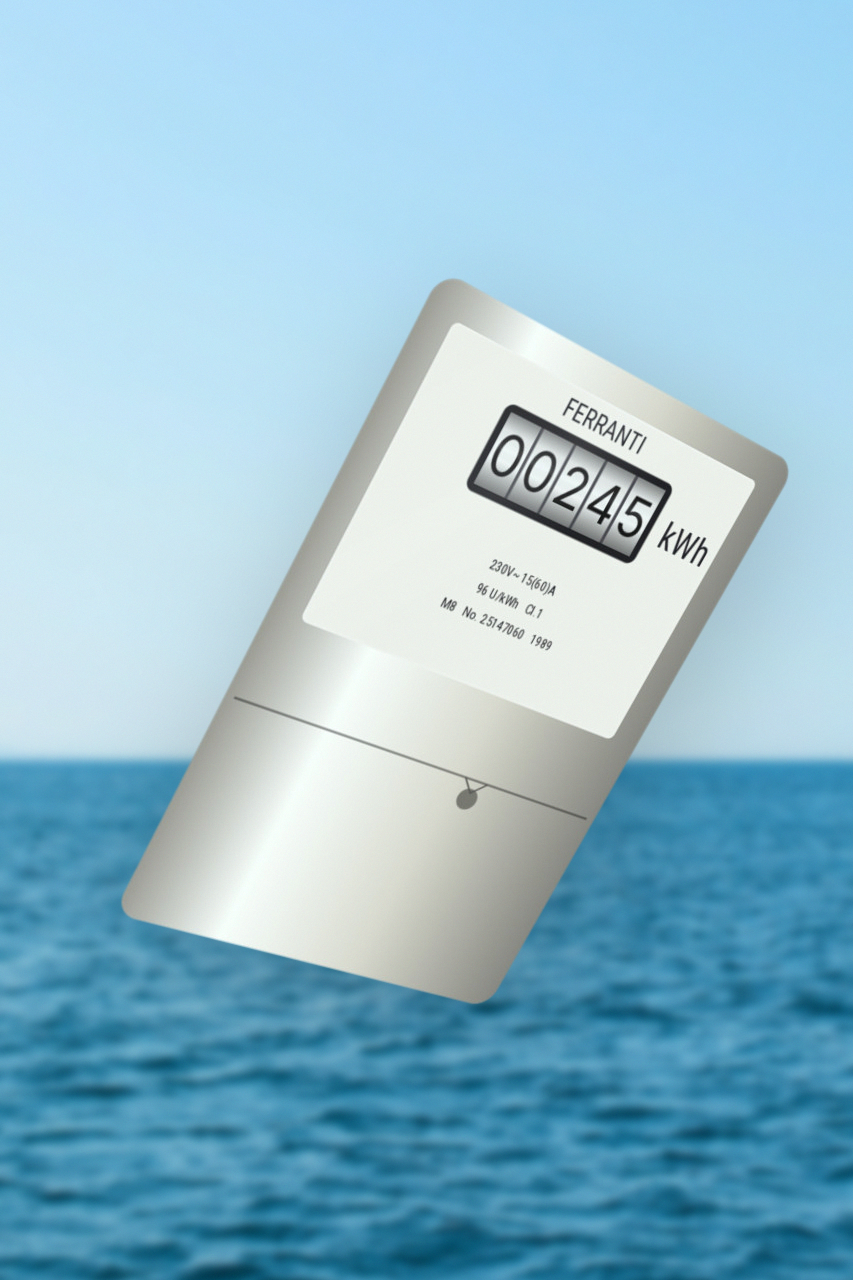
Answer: 245 kWh
